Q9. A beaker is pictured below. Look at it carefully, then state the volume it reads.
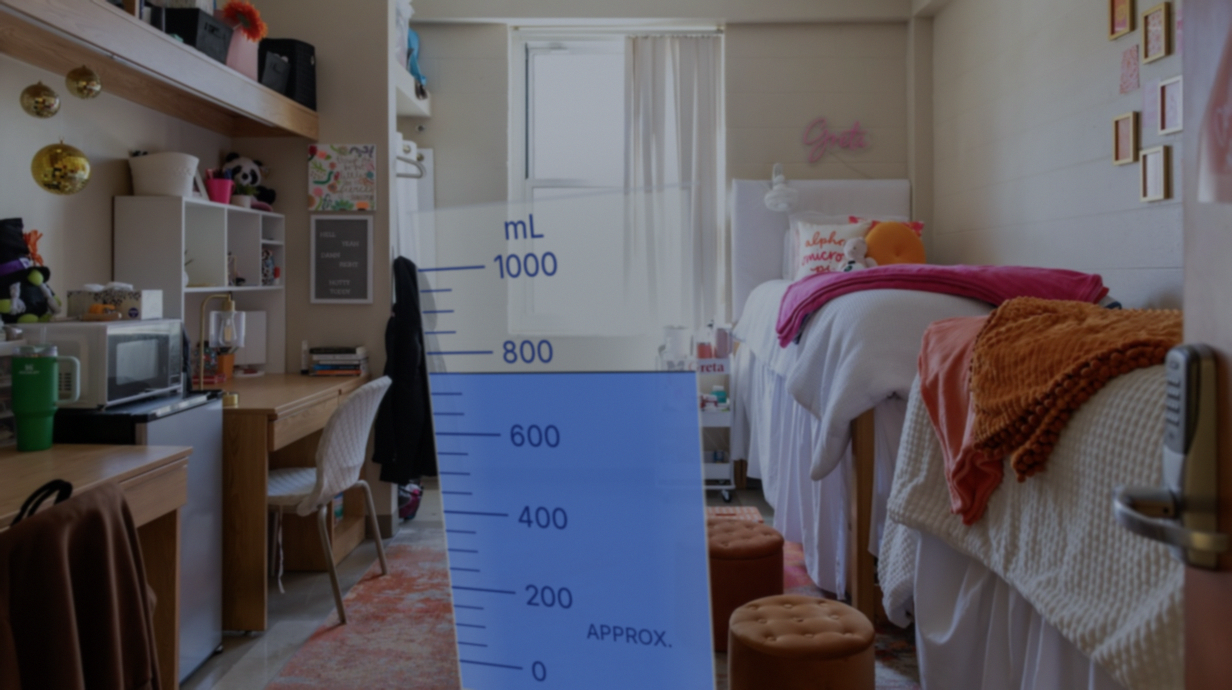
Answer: 750 mL
